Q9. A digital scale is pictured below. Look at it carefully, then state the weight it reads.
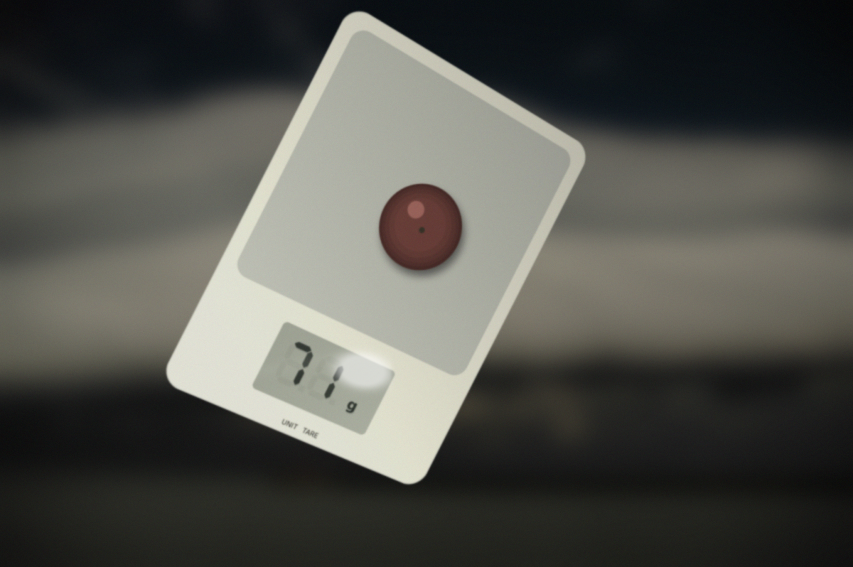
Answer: 71 g
